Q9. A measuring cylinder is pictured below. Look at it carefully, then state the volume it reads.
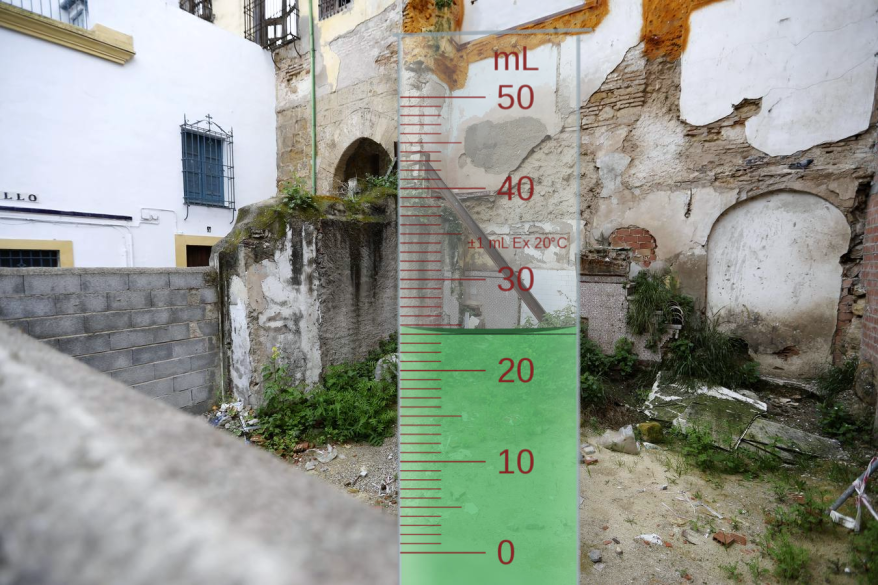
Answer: 24 mL
